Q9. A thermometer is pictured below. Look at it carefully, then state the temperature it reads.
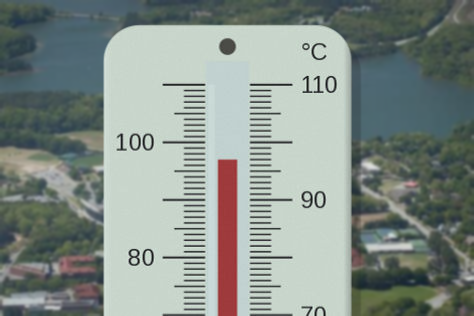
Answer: 97 °C
